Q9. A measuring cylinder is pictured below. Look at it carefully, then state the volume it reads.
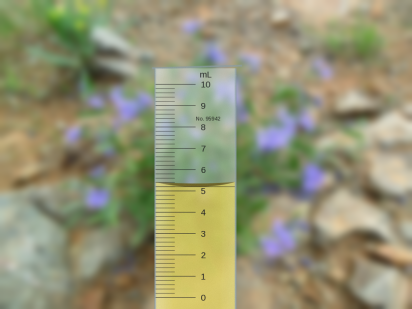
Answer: 5.2 mL
